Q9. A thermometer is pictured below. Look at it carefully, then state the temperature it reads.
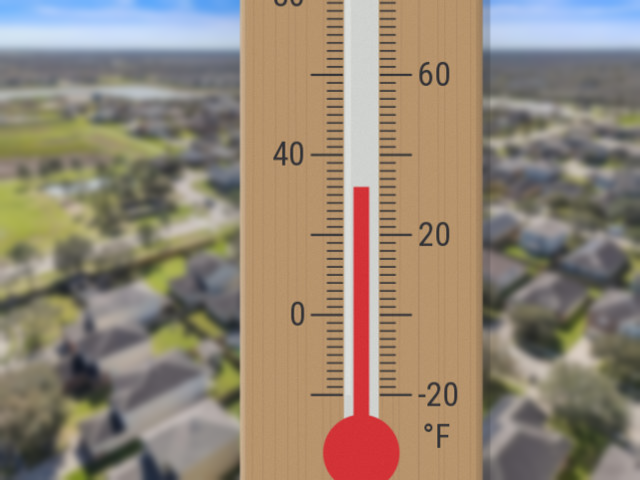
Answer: 32 °F
